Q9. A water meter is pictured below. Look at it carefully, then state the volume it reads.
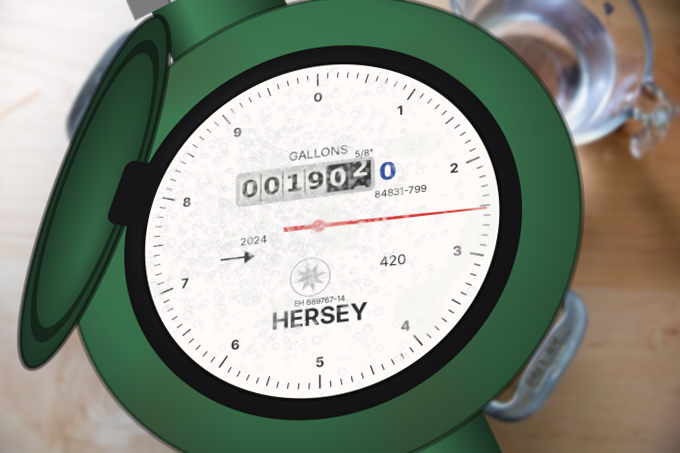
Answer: 19022.5 gal
